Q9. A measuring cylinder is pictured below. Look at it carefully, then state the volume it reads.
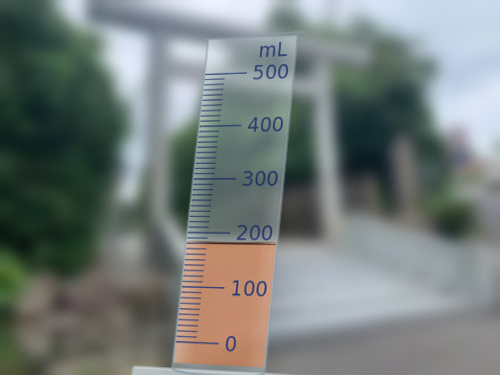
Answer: 180 mL
